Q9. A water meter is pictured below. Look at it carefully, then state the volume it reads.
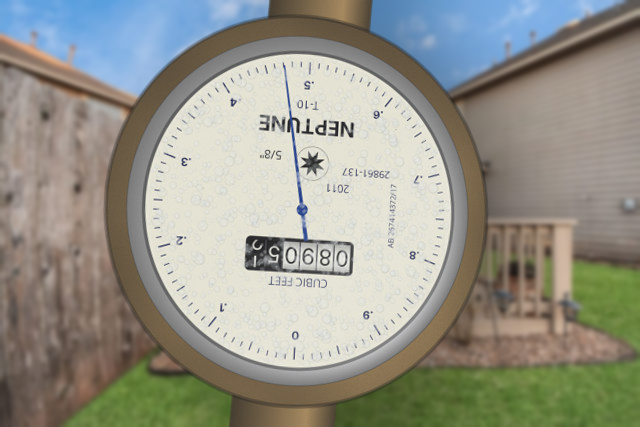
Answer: 89051.47 ft³
